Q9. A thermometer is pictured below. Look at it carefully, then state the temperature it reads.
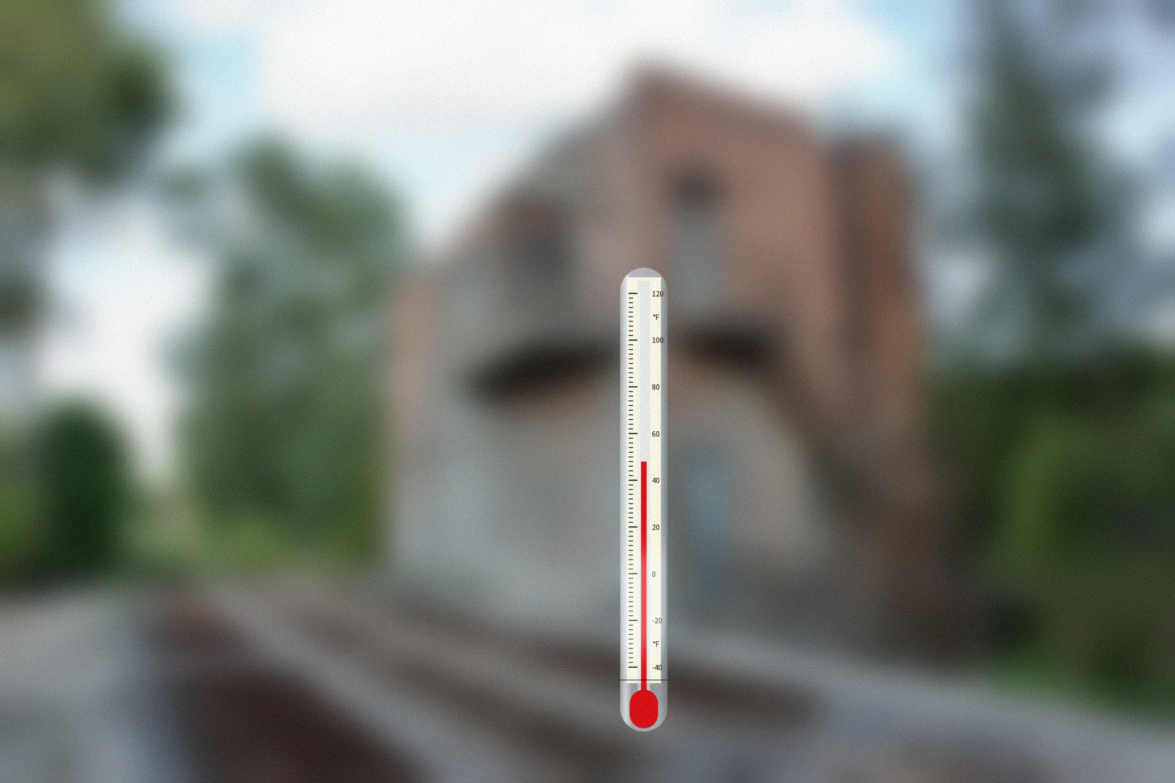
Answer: 48 °F
